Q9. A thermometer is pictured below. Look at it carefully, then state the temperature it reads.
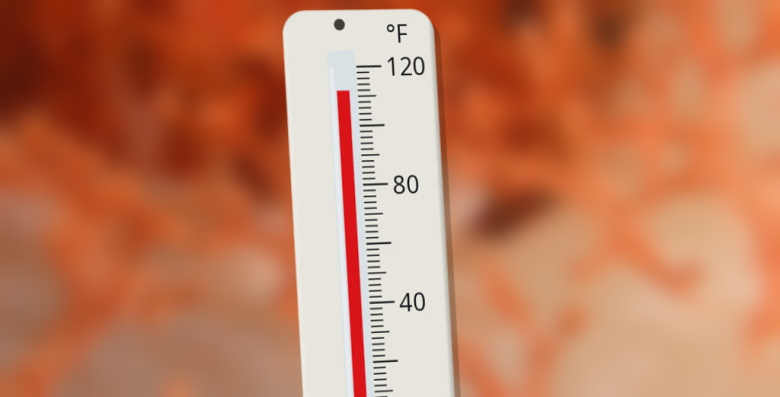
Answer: 112 °F
